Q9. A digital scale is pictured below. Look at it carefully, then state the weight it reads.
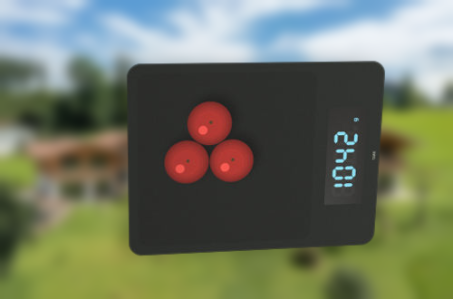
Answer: 1042 g
